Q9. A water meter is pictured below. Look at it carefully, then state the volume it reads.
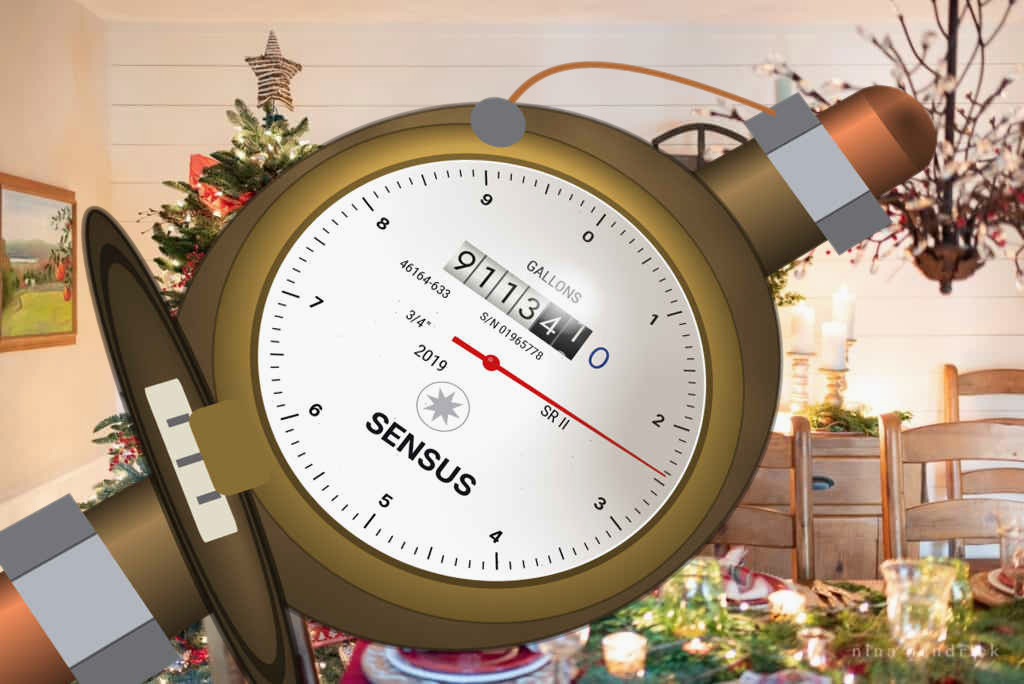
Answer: 9113412.4 gal
